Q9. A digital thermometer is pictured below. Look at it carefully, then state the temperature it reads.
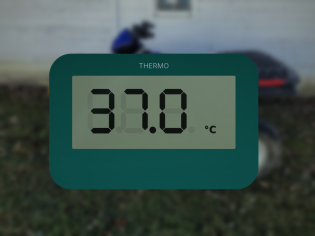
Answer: 37.0 °C
